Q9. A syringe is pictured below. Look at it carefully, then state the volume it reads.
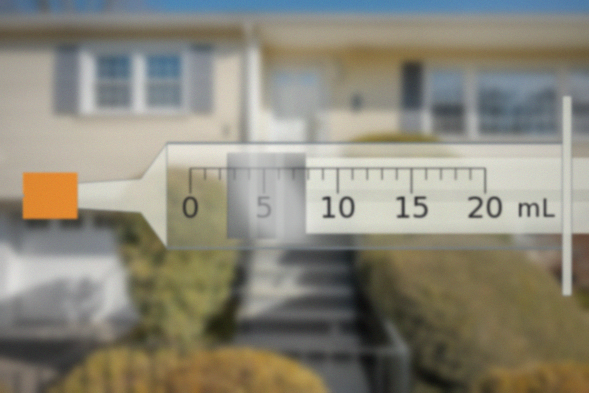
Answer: 2.5 mL
